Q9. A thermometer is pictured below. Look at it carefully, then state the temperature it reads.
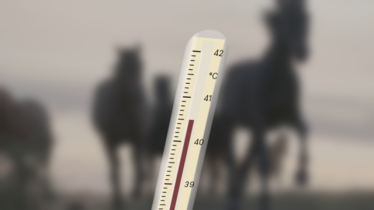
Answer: 40.5 °C
